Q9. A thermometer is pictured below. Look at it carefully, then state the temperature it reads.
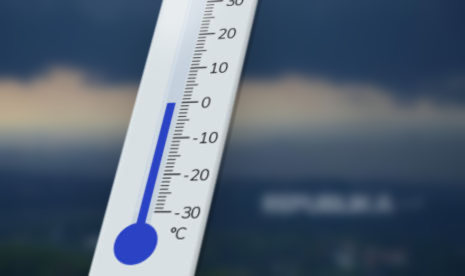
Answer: 0 °C
